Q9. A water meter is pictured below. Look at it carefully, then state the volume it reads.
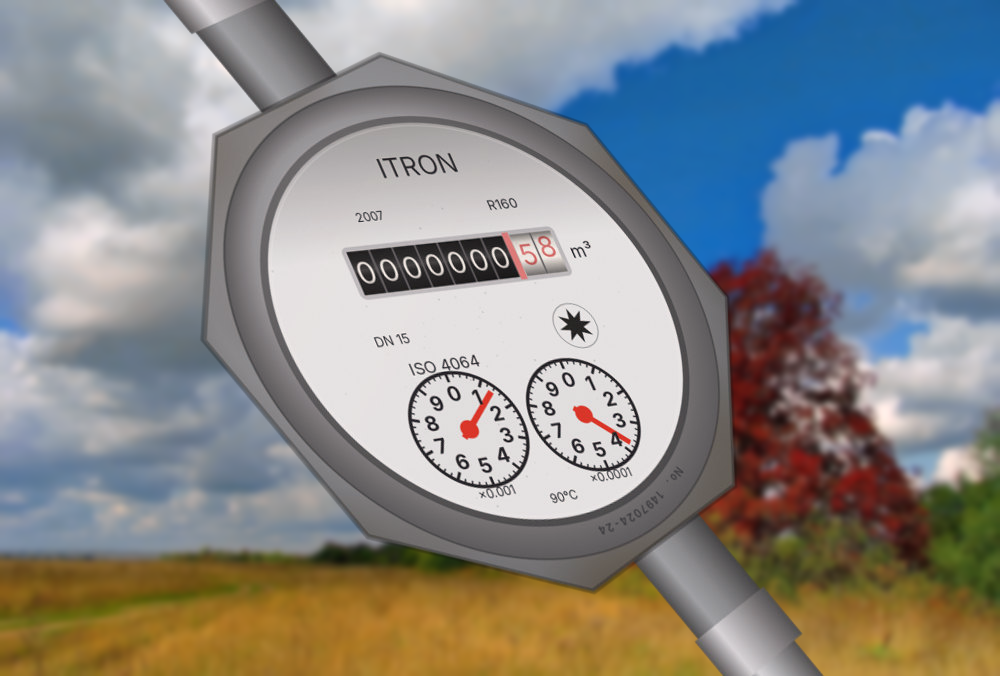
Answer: 0.5813 m³
